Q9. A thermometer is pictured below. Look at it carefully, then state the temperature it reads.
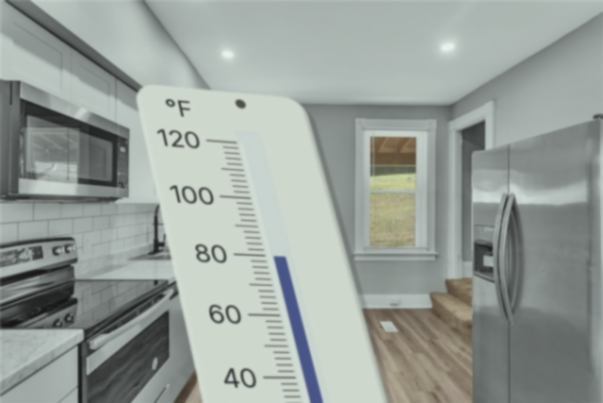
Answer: 80 °F
